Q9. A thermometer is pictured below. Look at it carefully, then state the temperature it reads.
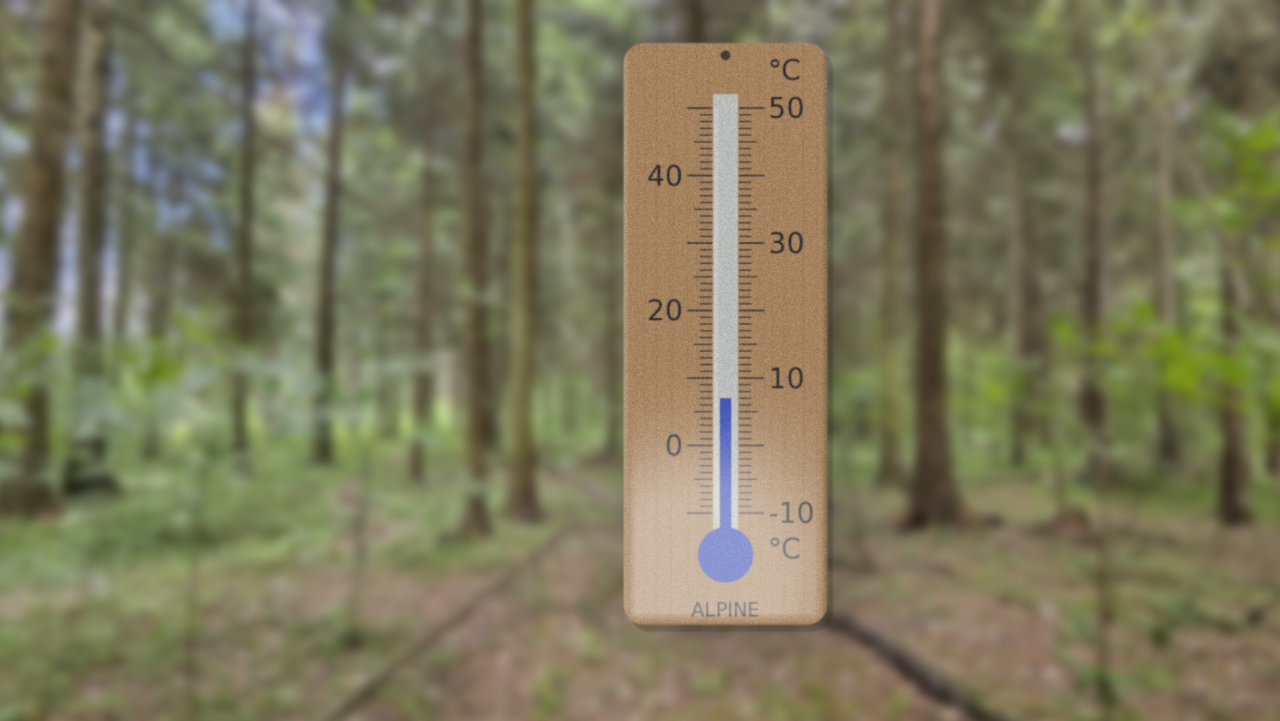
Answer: 7 °C
